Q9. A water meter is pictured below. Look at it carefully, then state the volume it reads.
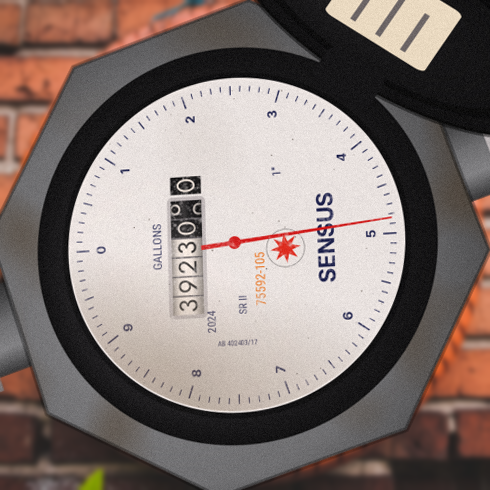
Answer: 3923084.8 gal
